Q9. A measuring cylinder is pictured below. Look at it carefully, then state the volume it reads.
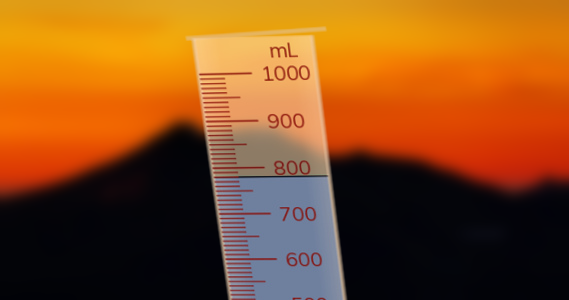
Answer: 780 mL
